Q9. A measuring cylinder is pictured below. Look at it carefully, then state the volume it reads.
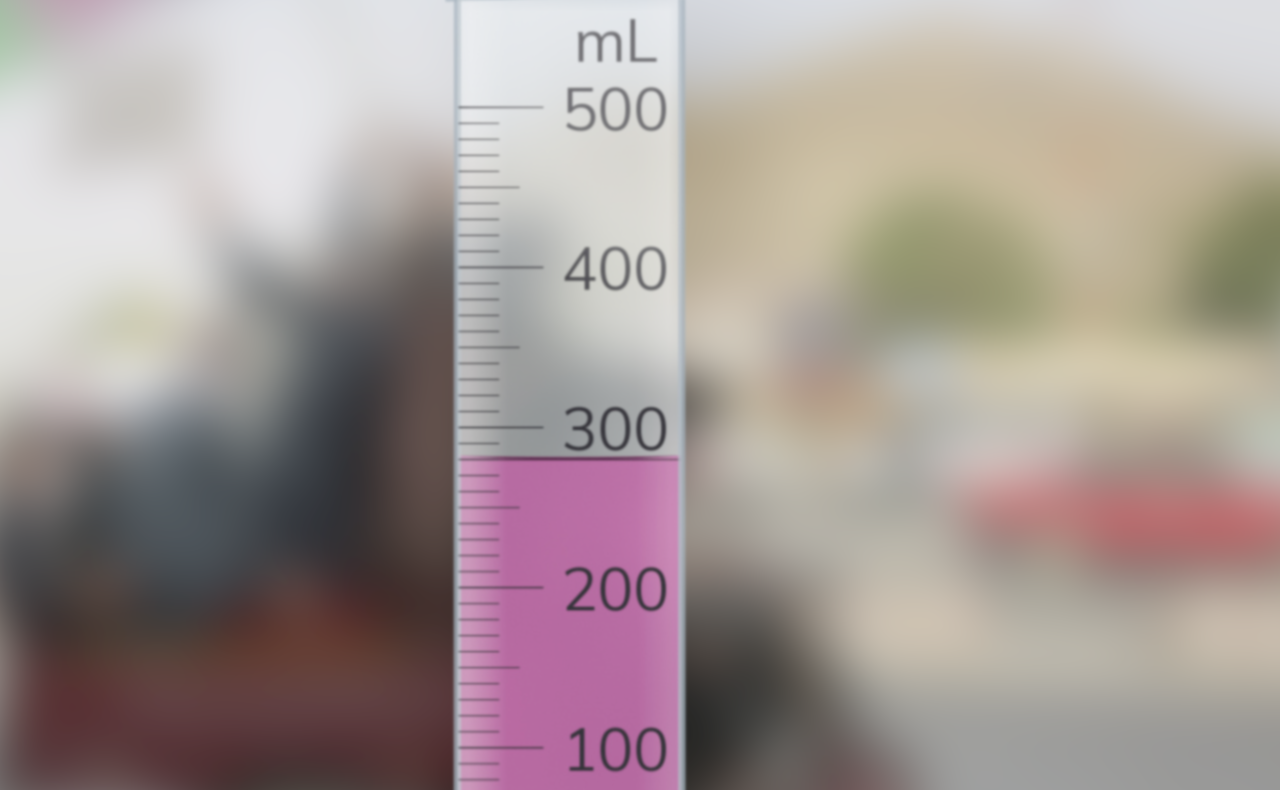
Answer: 280 mL
